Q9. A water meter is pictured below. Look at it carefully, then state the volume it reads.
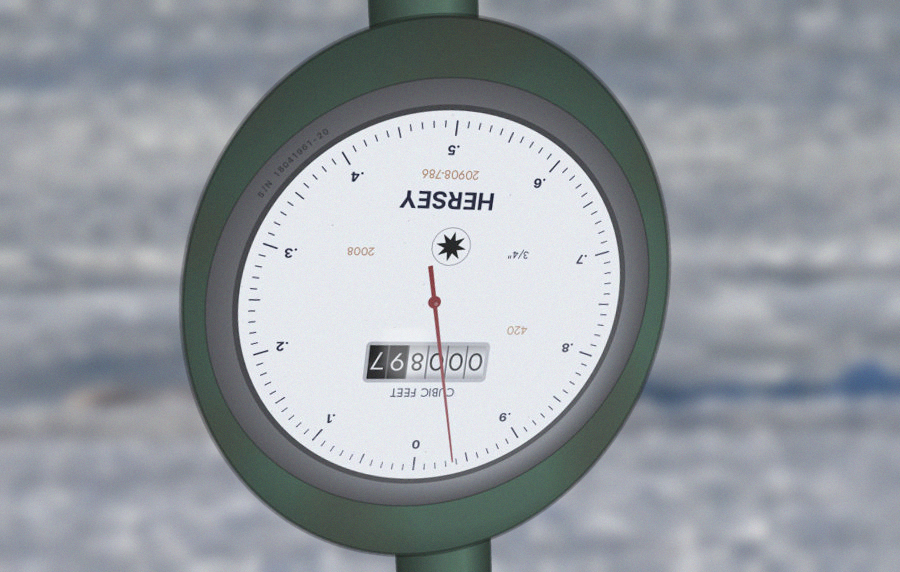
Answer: 896.96 ft³
